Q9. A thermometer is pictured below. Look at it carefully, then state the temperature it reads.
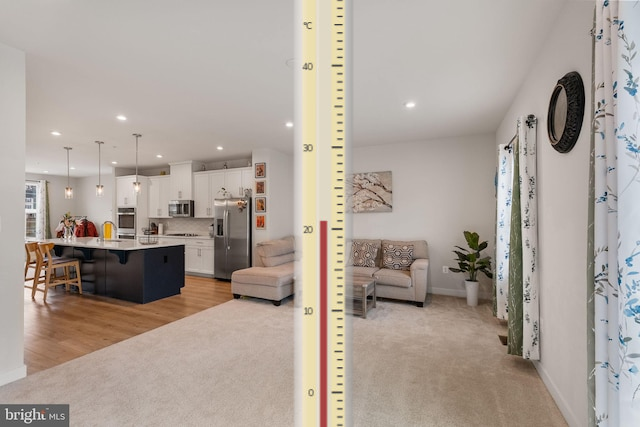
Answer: 21 °C
